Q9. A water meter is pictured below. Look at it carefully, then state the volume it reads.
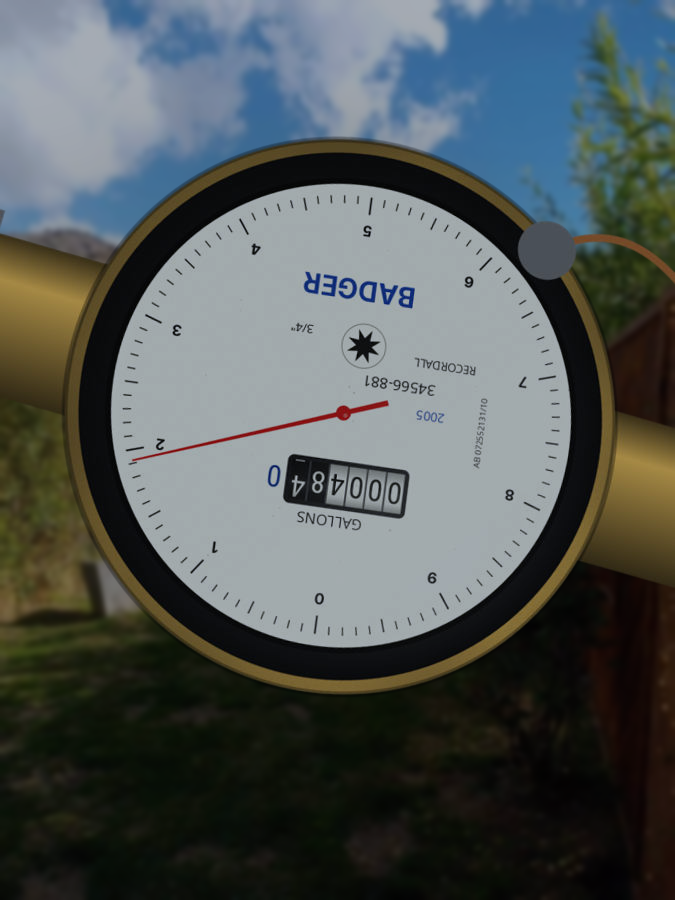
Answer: 4841.9 gal
